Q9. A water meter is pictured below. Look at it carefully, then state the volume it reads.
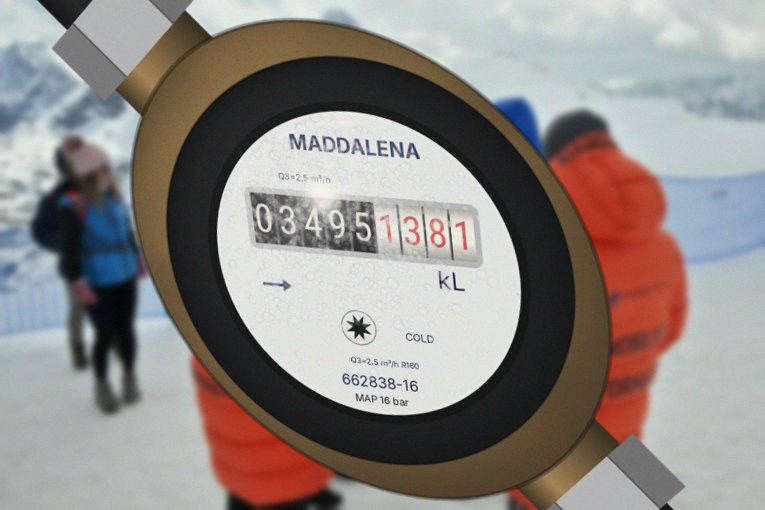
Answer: 3495.1381 kL
